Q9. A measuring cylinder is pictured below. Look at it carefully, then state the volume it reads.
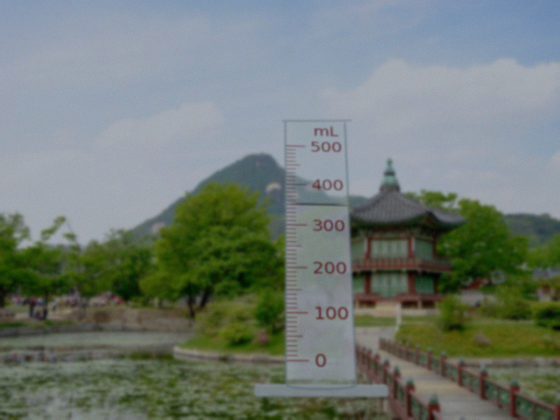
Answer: 350 mL
